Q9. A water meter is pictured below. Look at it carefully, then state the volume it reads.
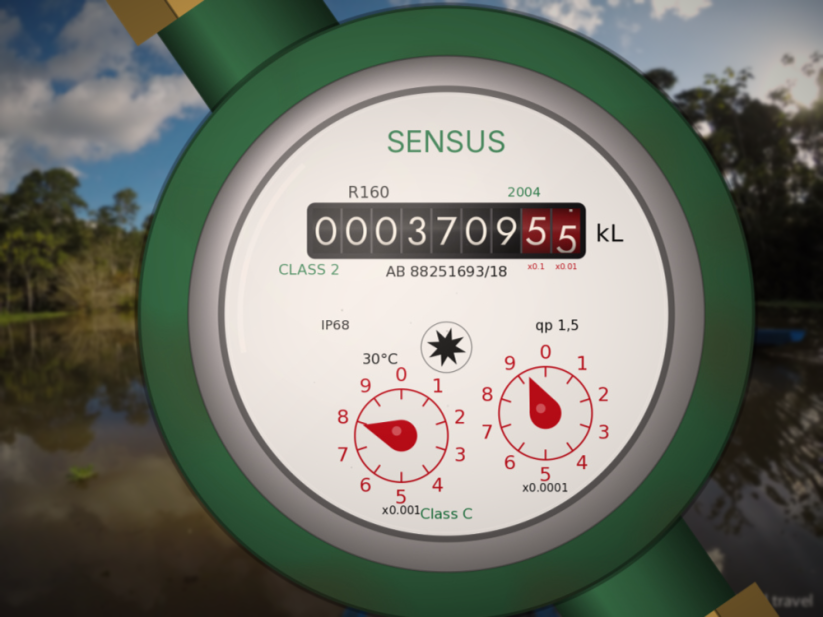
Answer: 3709.5479 kL
